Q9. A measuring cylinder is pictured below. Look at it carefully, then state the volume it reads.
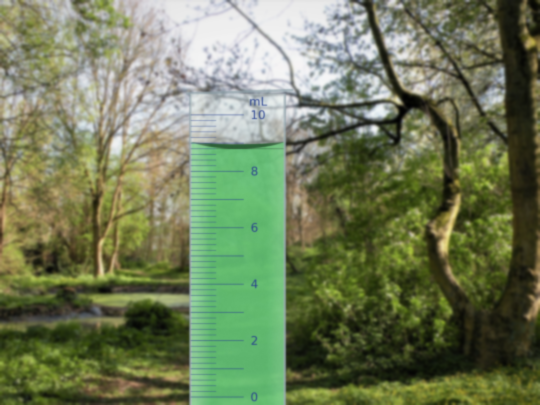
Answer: 8.8 mL
